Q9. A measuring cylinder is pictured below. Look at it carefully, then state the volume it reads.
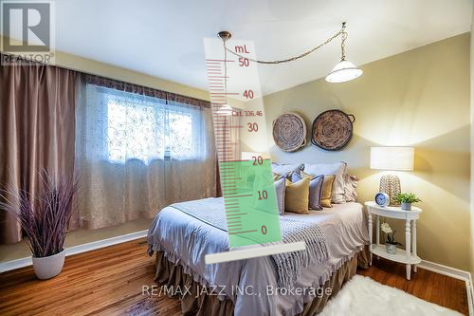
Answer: 20 mL
